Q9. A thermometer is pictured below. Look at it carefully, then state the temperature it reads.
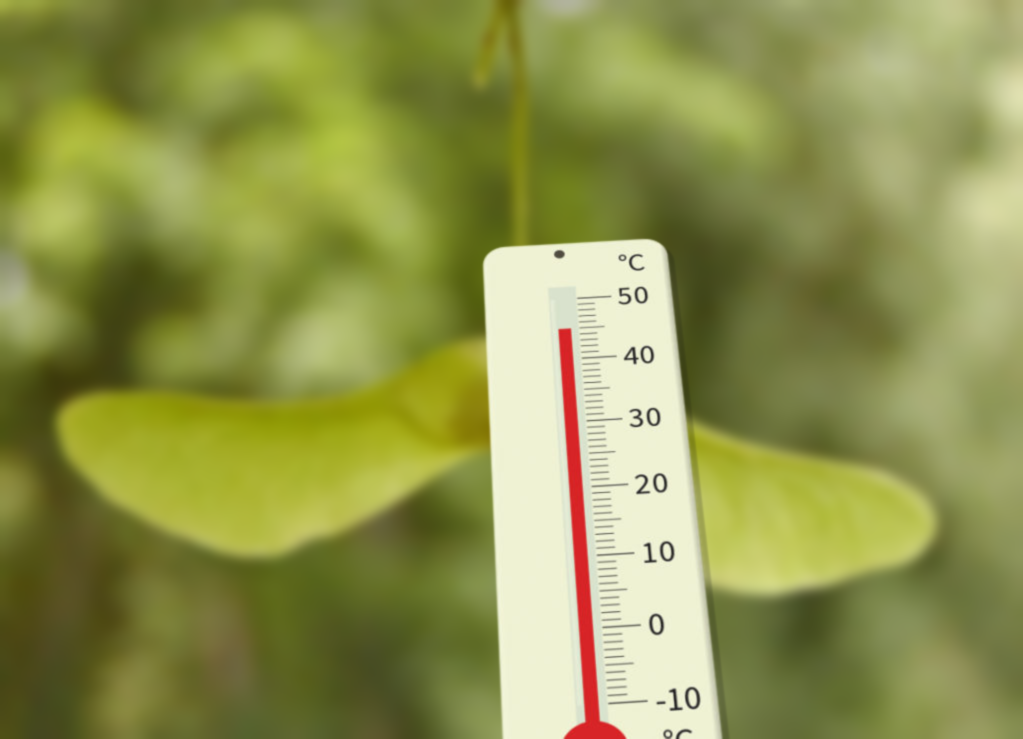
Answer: 45 °C
